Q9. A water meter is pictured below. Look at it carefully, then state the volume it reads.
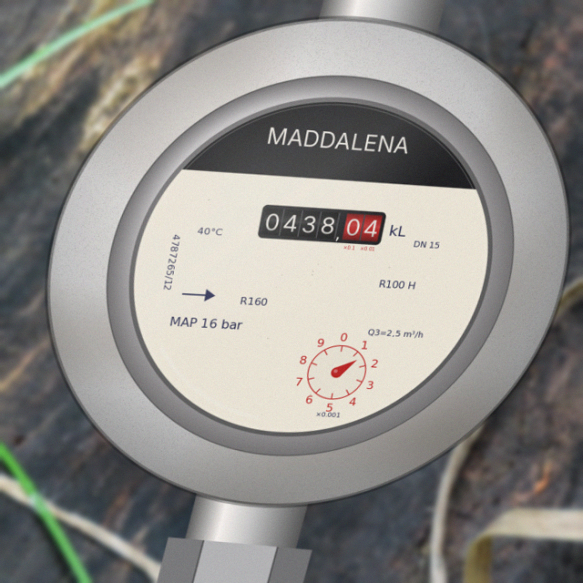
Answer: 438.041 kL
